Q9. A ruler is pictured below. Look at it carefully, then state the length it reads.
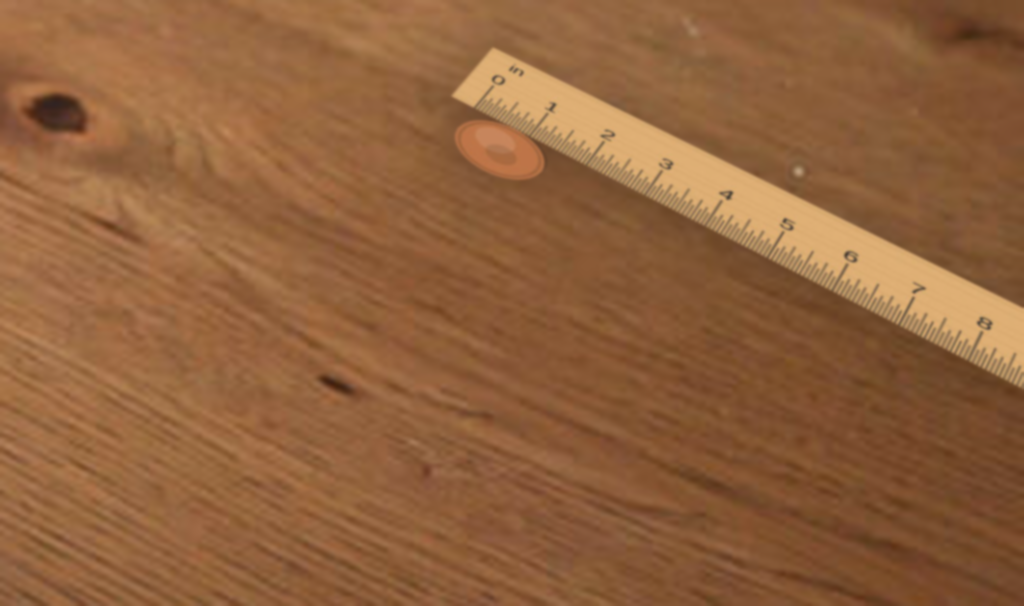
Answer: 1.5 in
